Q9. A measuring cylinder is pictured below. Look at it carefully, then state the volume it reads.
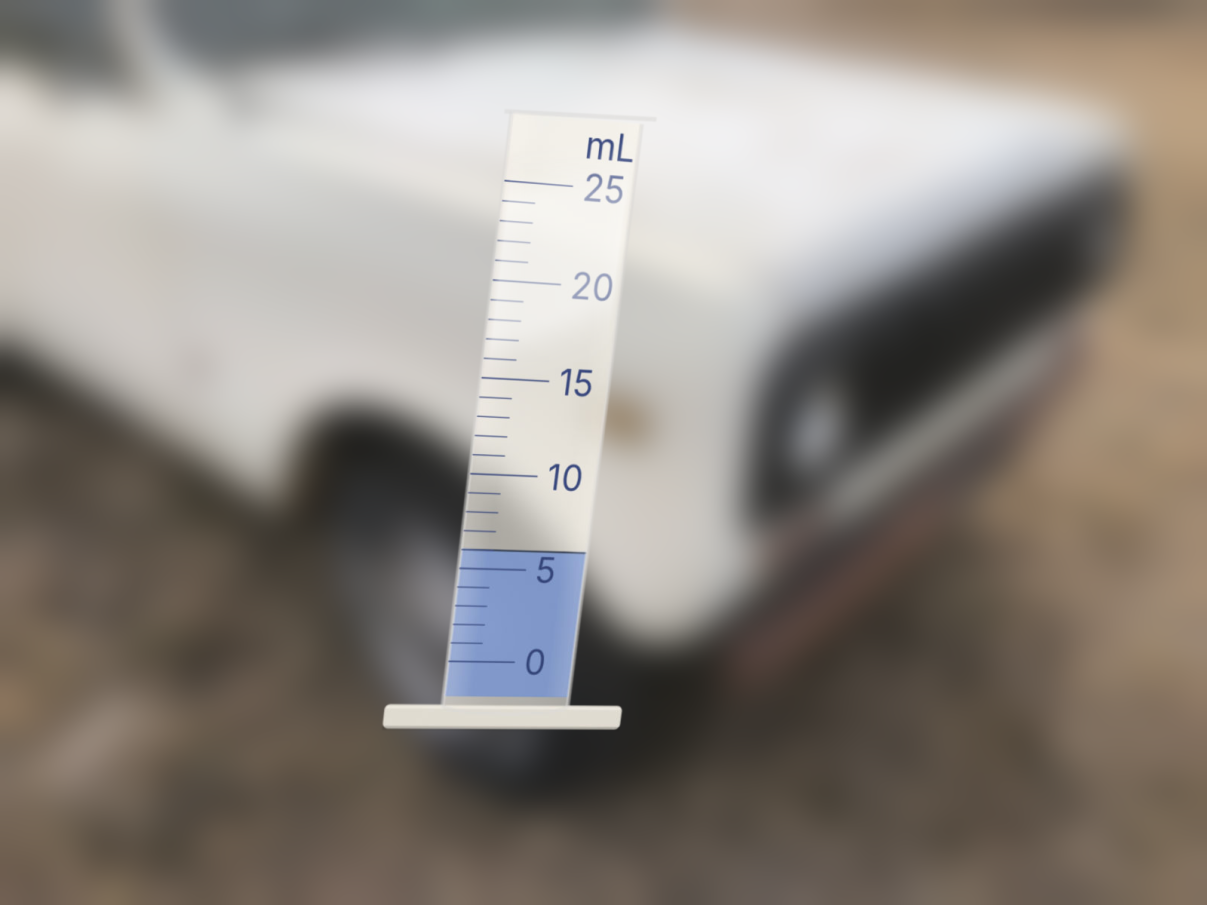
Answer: 6 mL
